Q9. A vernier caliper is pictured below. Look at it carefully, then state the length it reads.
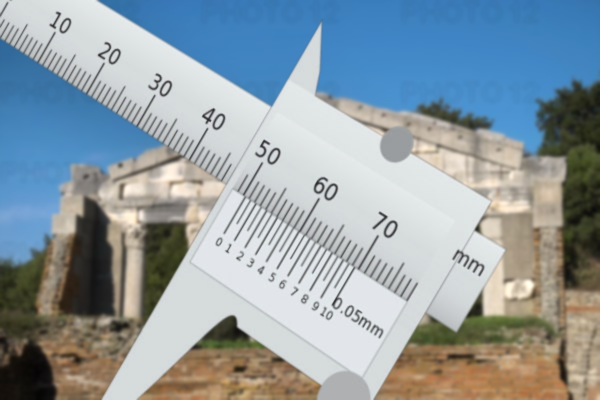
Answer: 50.4 mm
